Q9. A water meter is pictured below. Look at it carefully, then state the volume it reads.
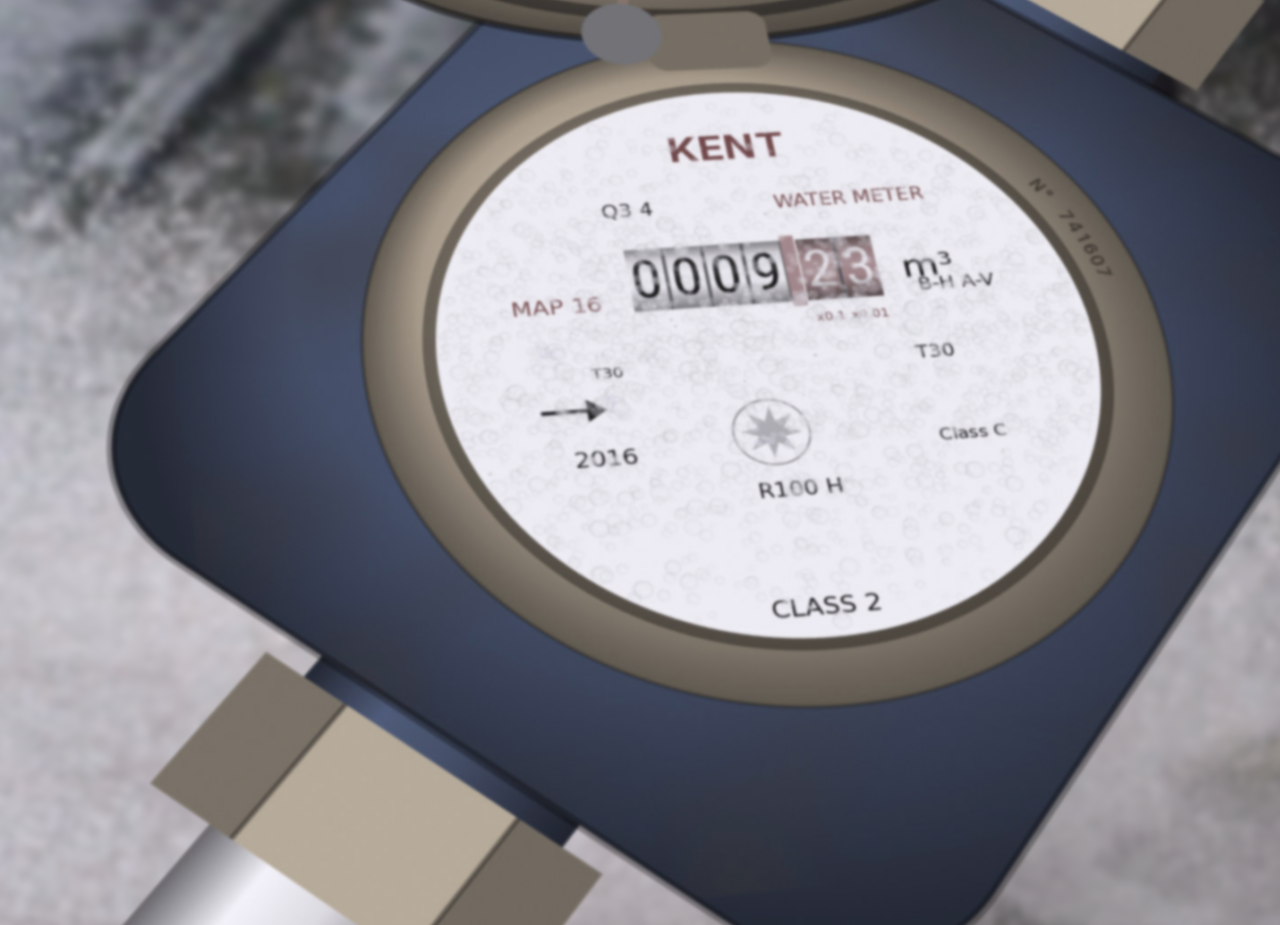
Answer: 9.23 m³
